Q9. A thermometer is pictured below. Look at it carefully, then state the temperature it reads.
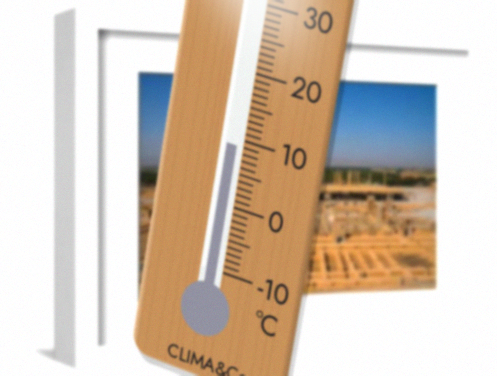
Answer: 9 °C
